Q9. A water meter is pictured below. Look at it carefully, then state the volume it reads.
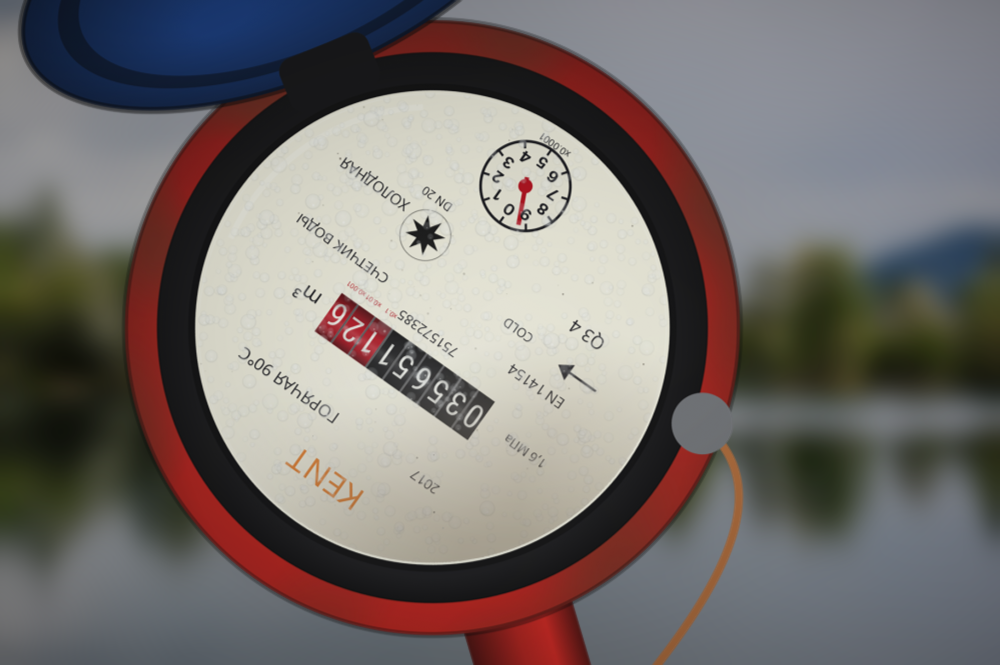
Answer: 35651.1259 m³
